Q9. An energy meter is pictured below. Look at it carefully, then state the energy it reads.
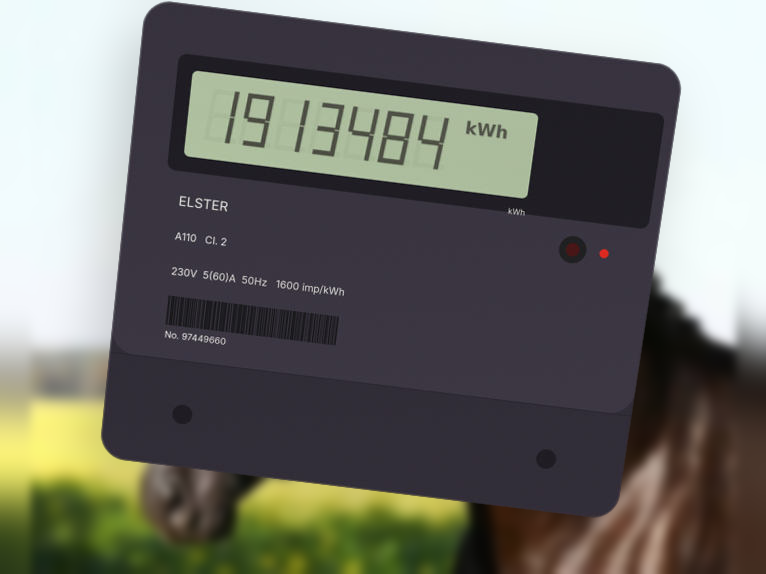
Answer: 1913484 kWh
